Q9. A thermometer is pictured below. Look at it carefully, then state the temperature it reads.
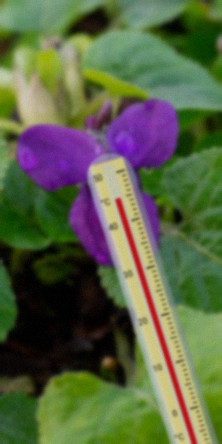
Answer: 45 °C
